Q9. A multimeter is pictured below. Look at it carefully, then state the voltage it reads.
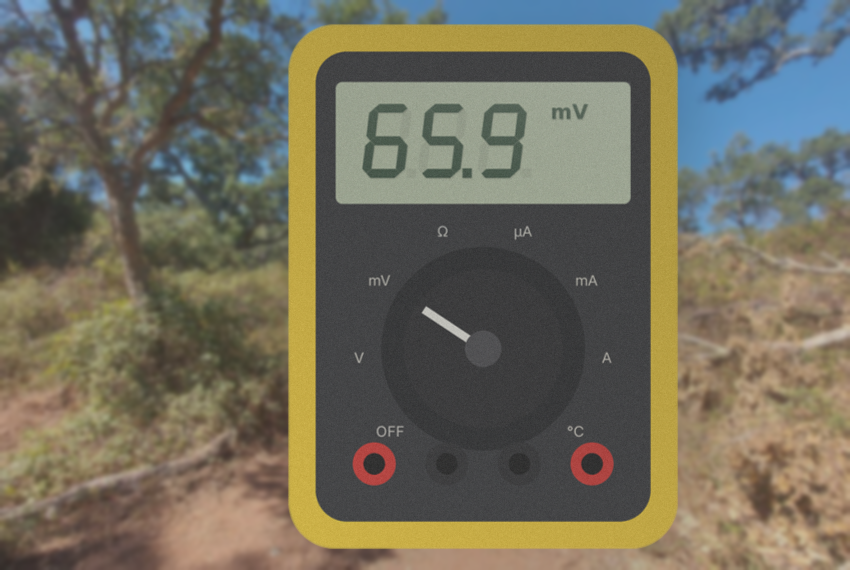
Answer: 65.9 mV
